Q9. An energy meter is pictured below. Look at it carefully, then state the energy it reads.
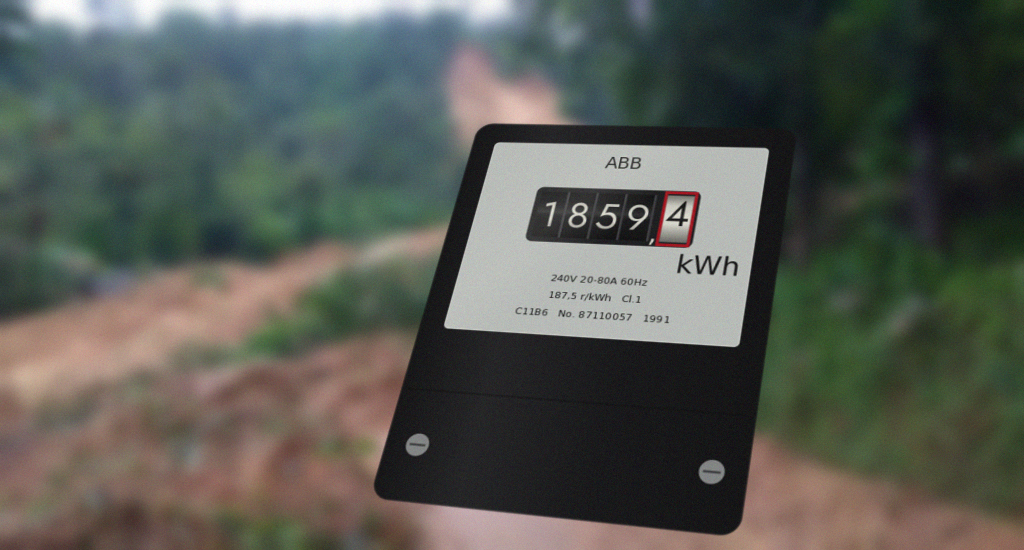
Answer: 1859.4 kWh
